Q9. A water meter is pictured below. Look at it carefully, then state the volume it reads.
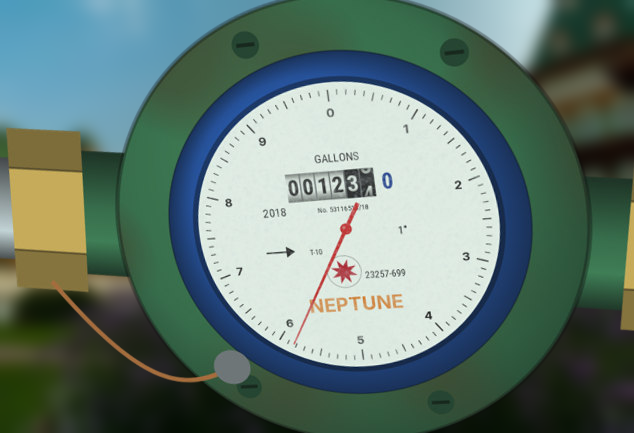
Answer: 12335.8 gal
